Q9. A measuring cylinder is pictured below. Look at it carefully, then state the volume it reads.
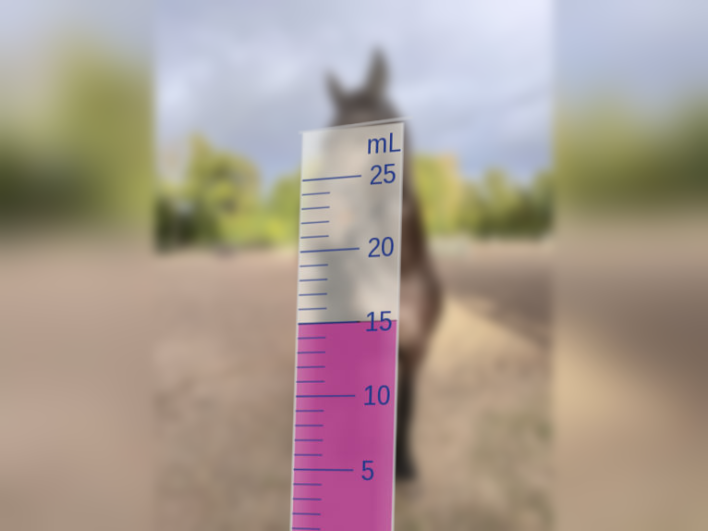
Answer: 15 mL
